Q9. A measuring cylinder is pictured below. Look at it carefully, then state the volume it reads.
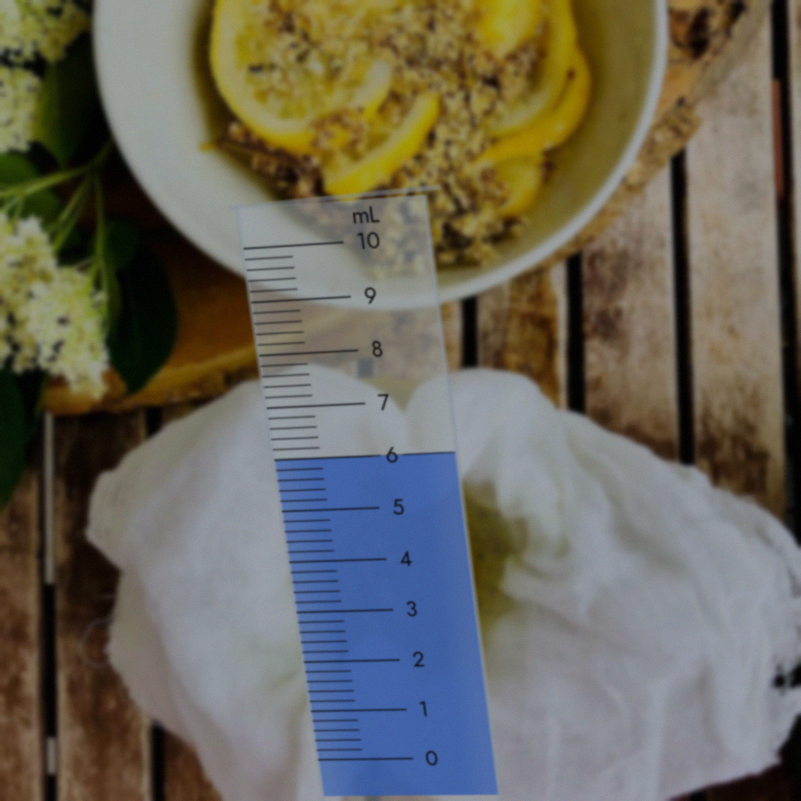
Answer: 6 mL
